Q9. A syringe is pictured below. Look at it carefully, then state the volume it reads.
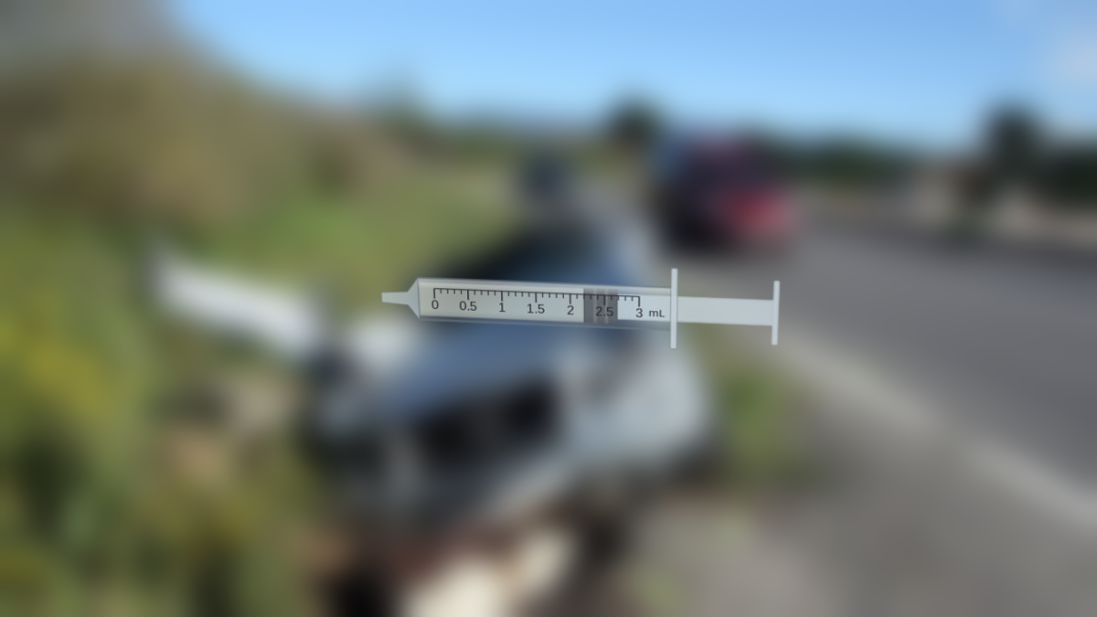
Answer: 2.2 mL
